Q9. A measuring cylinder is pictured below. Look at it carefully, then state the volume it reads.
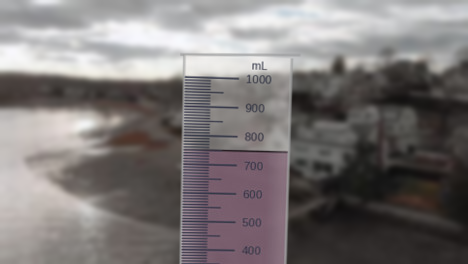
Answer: 750 mL
